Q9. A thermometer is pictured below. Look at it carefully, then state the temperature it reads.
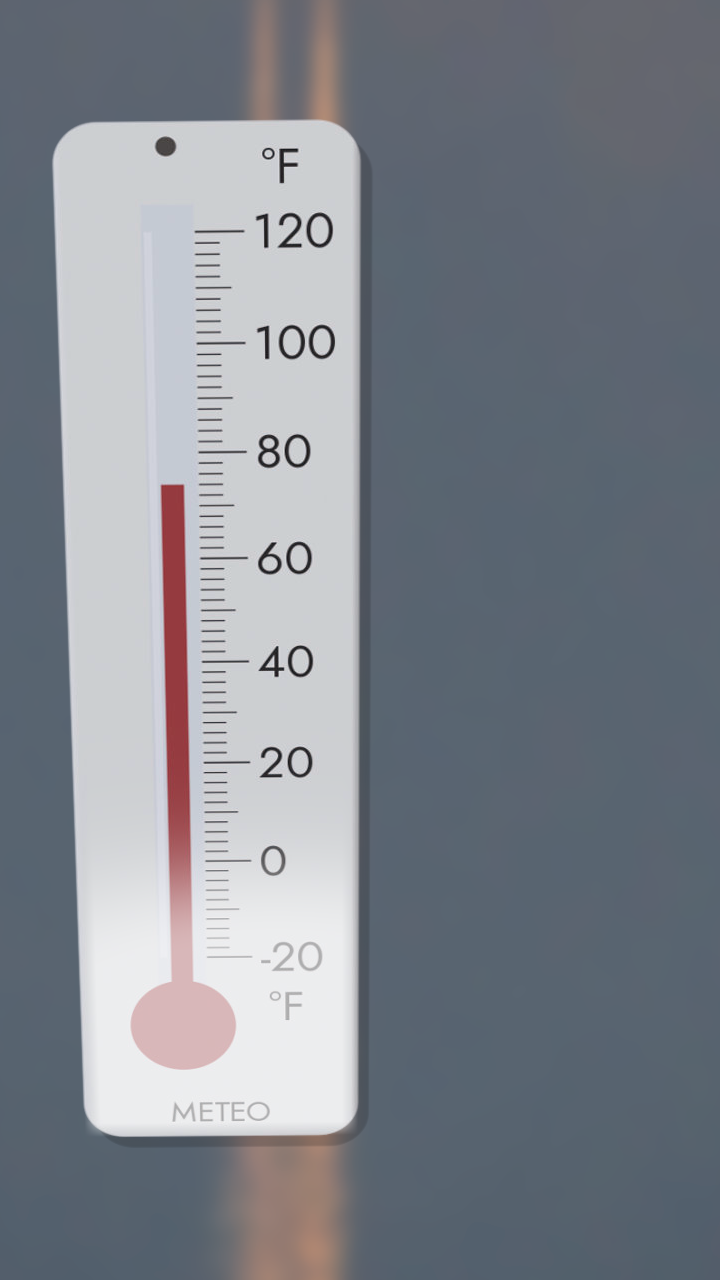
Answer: 74 °F
